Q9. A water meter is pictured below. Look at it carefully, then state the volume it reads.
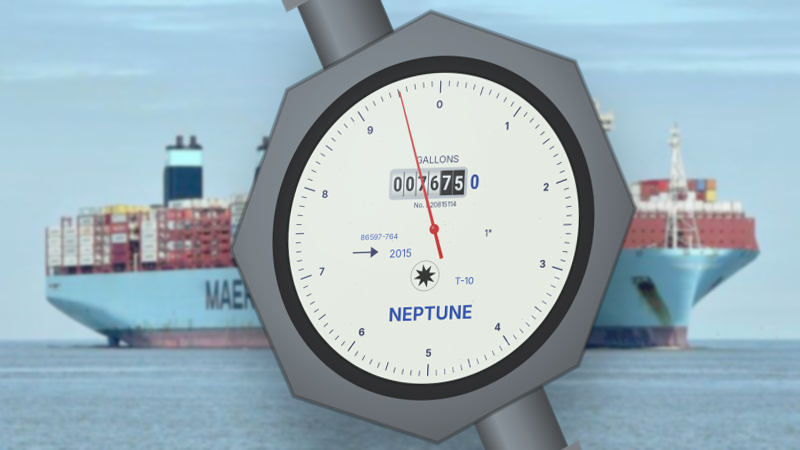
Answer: 76749.5 gal
